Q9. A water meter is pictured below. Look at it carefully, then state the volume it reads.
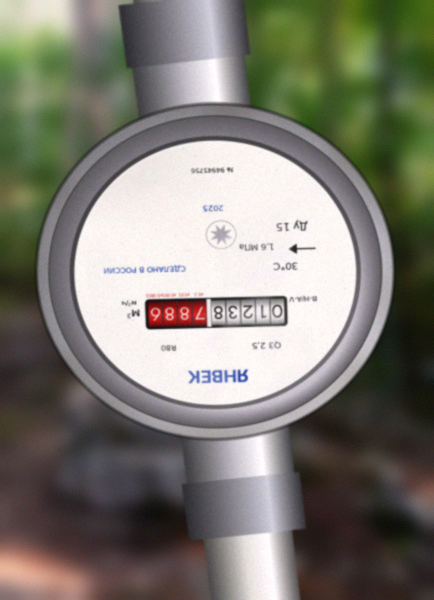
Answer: 1238.7886 m³
